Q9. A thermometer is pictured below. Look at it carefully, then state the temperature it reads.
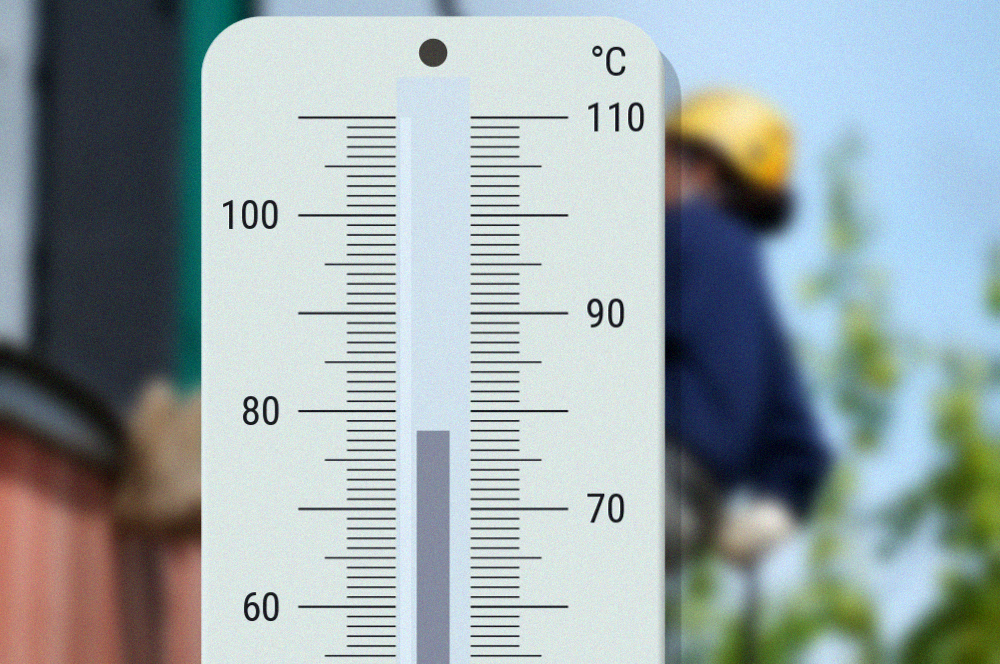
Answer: 78 °C
